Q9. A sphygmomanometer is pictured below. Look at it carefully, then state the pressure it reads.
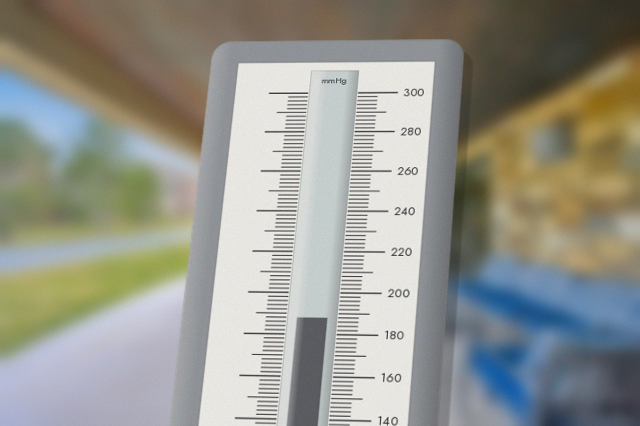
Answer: 188 mmHg
